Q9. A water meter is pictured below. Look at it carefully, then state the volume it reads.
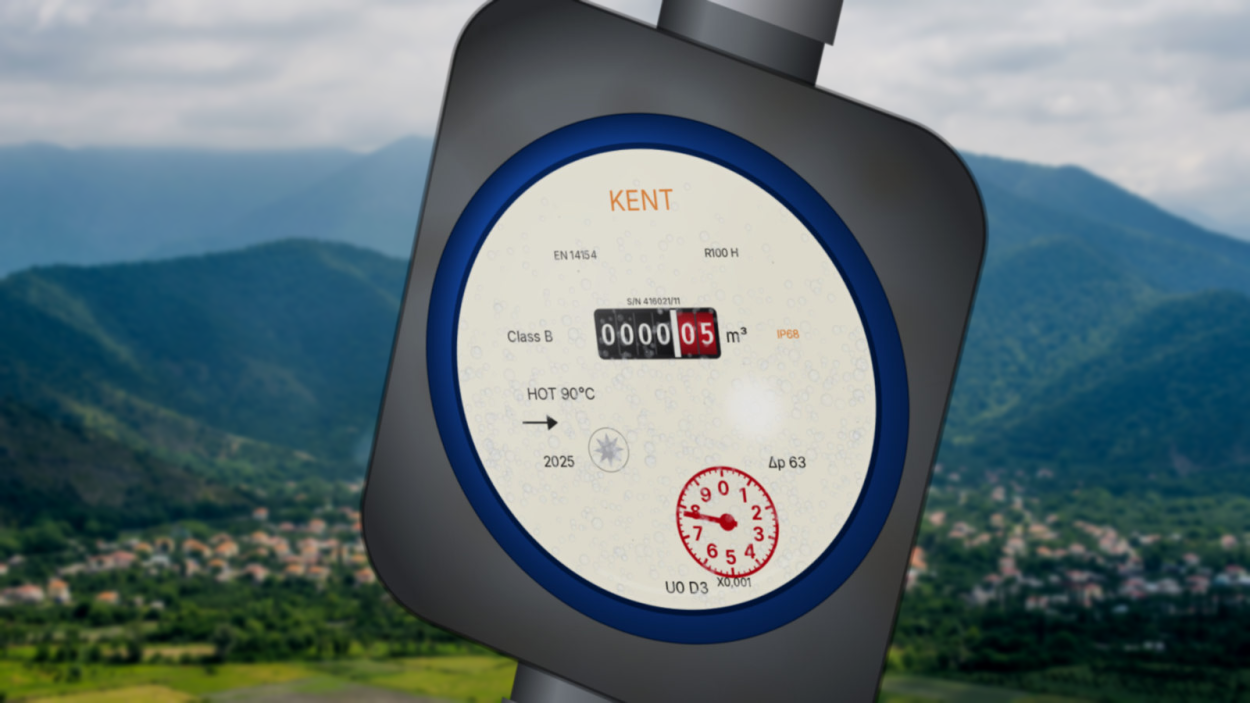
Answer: 0.057 m³
